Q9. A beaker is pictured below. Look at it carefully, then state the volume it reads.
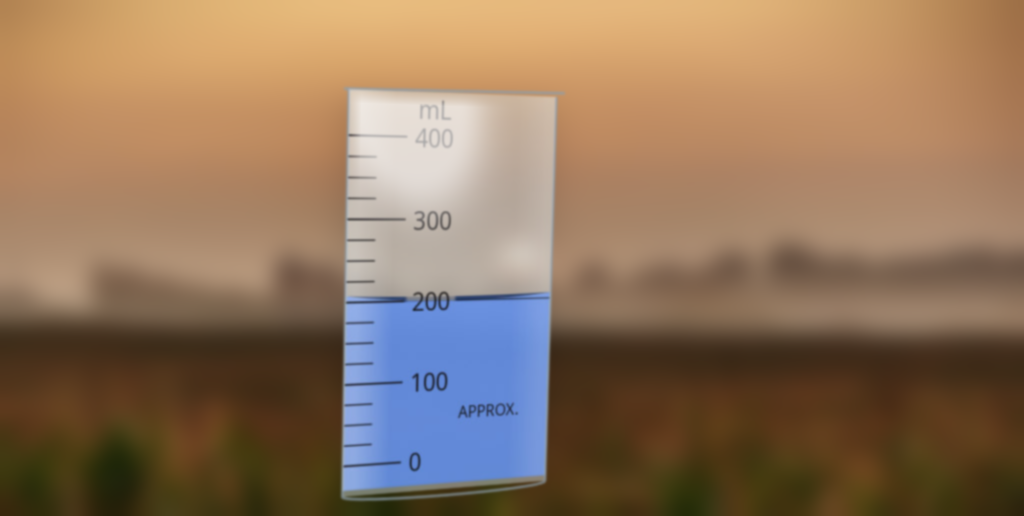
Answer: 200 mL
